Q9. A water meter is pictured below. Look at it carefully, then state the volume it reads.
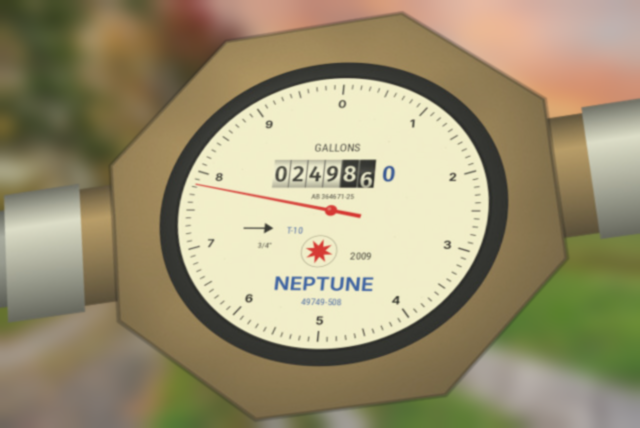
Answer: 249857.8 gal
